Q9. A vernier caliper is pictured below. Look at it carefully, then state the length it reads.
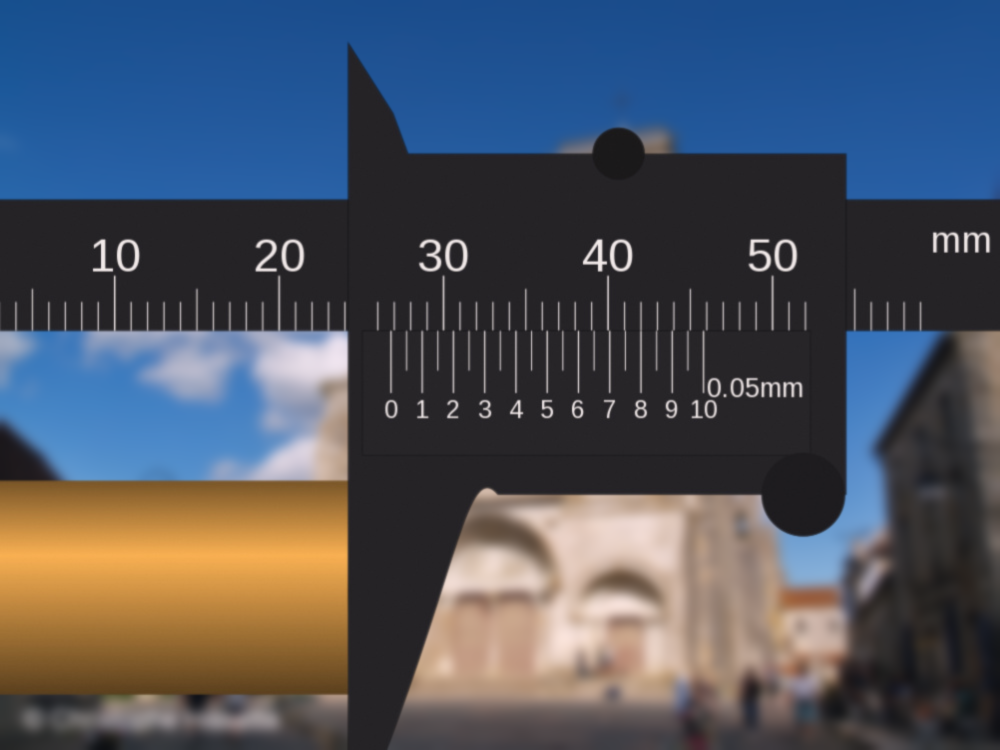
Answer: 26.8 mm
